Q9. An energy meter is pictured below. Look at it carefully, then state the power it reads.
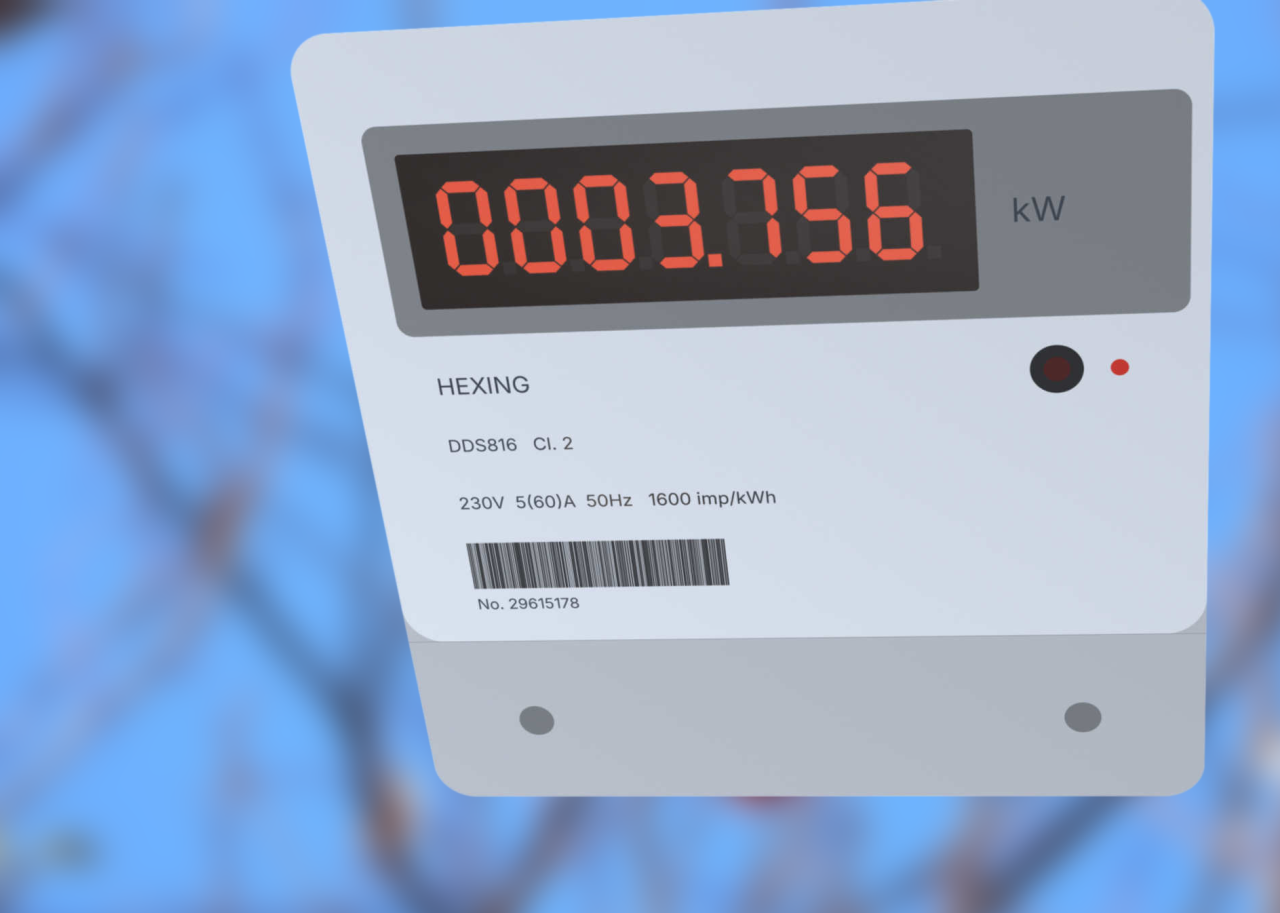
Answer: 3.756 kW
